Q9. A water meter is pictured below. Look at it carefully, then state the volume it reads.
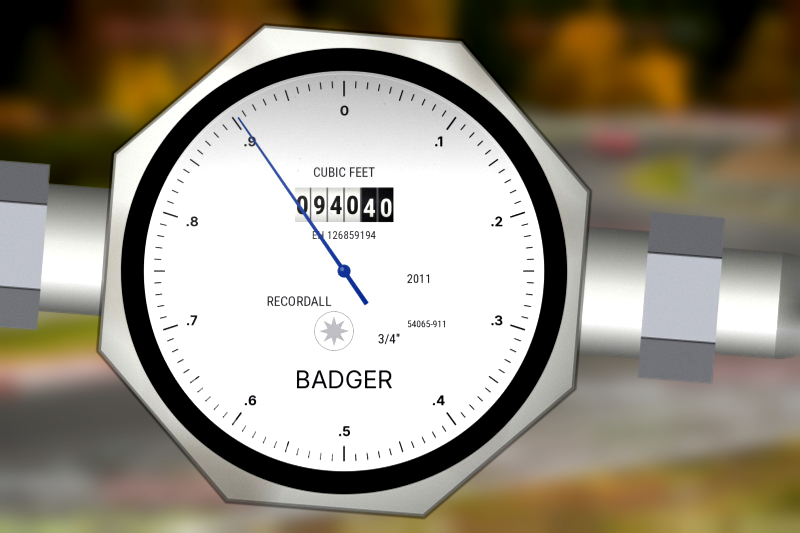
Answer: 94039.90 ft³
